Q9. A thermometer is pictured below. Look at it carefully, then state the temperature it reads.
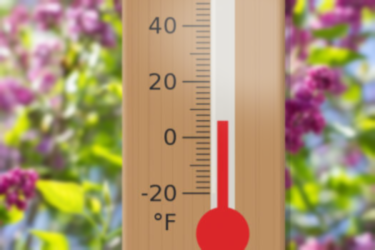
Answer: 6 °F
